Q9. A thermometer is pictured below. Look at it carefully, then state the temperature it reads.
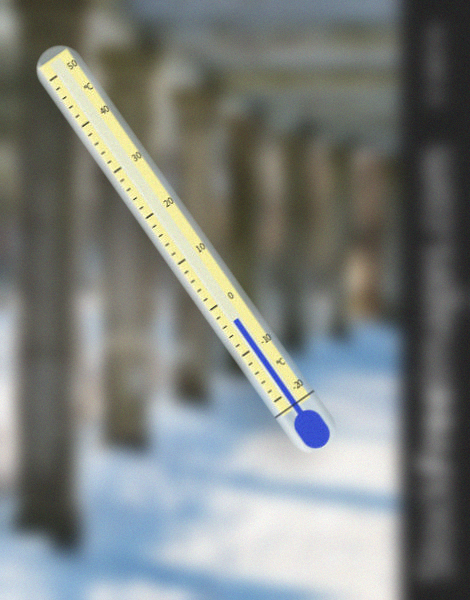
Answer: -4 °C
